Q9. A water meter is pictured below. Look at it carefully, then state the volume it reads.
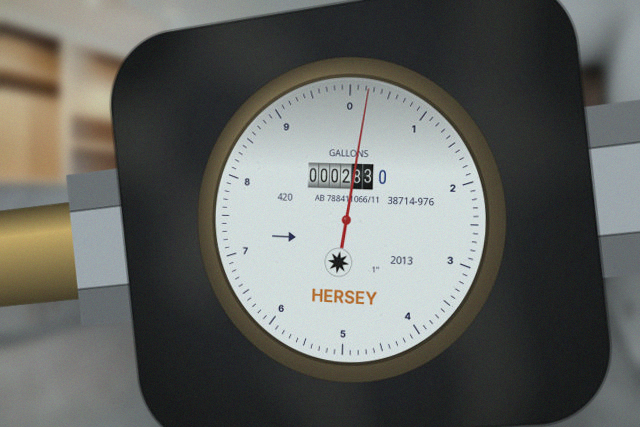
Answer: 2830.2 gal
